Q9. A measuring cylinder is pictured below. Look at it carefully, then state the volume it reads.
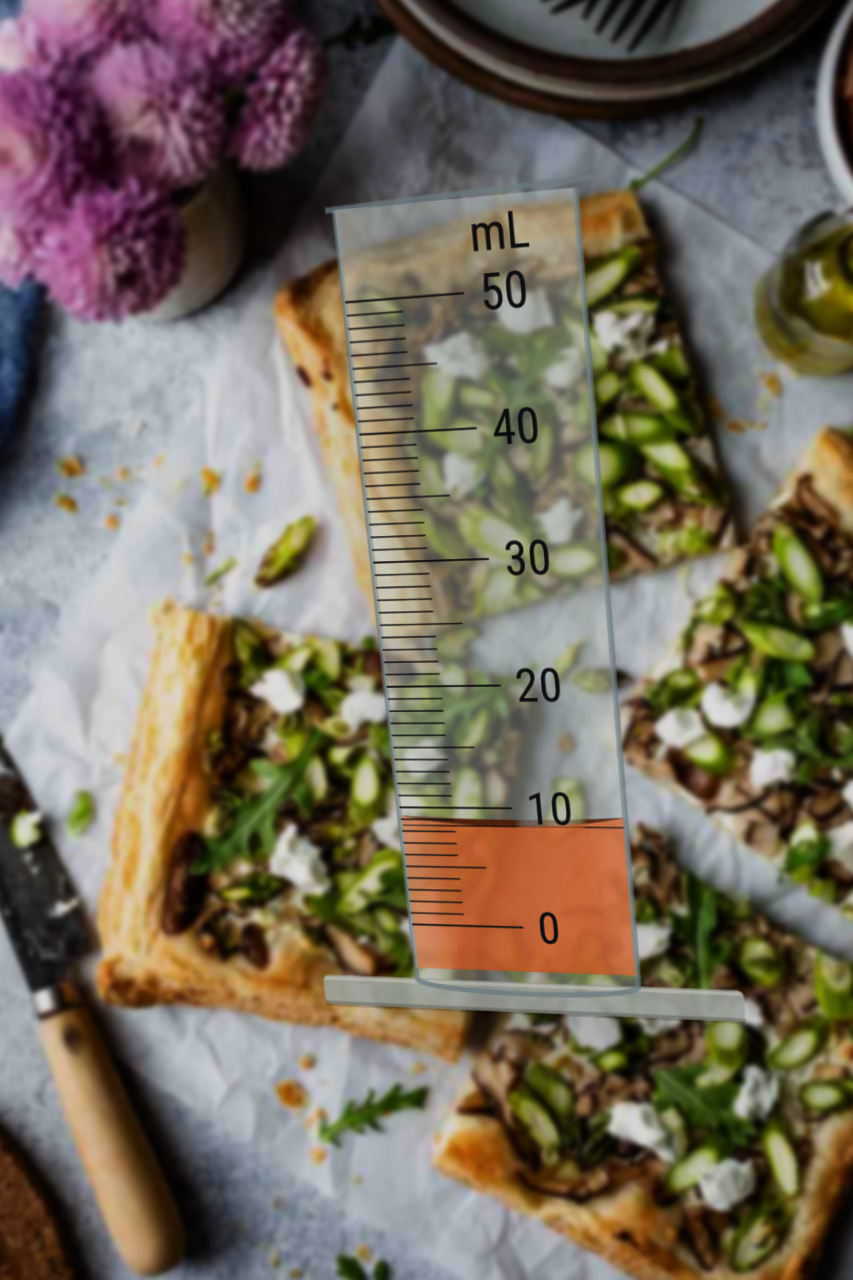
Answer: 8.5 mL
